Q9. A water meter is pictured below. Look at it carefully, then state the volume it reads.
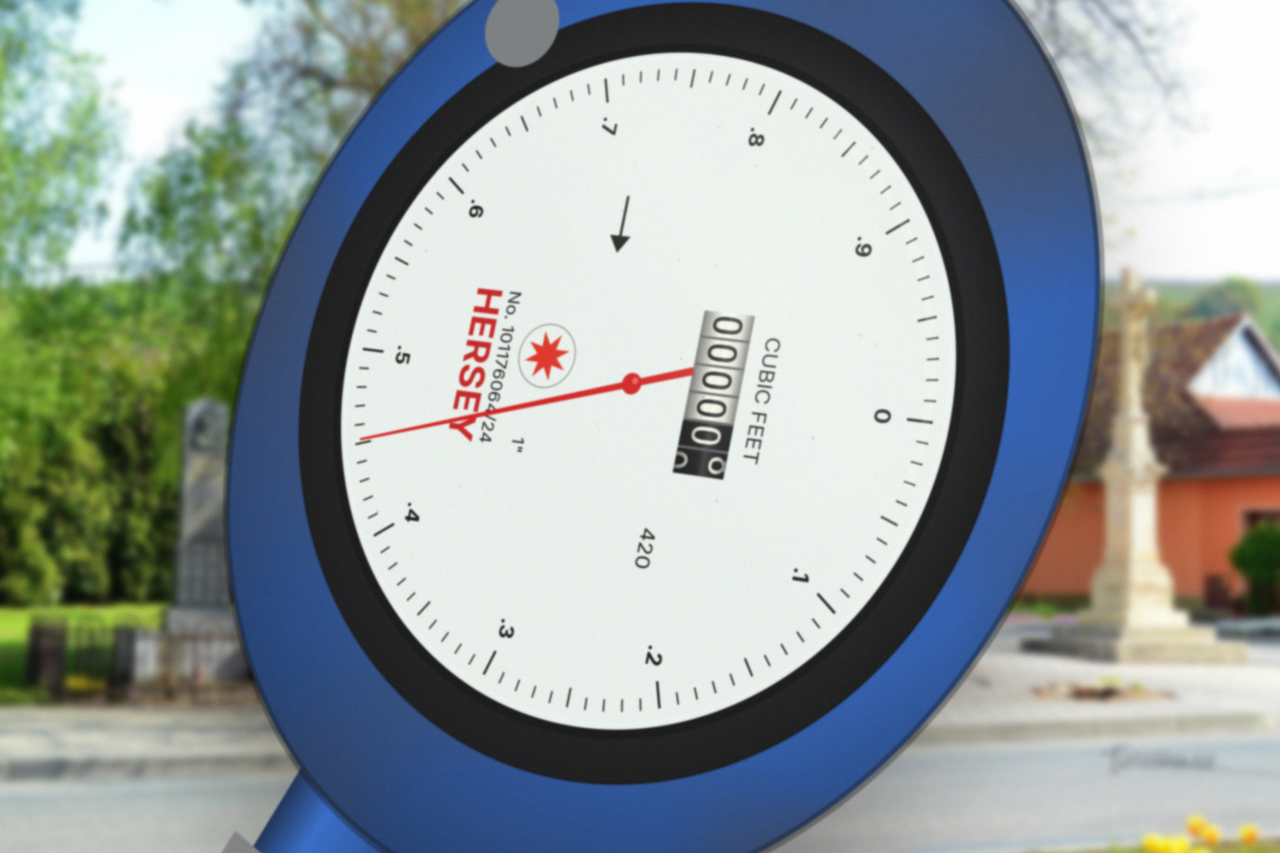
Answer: 8.45 ft³
